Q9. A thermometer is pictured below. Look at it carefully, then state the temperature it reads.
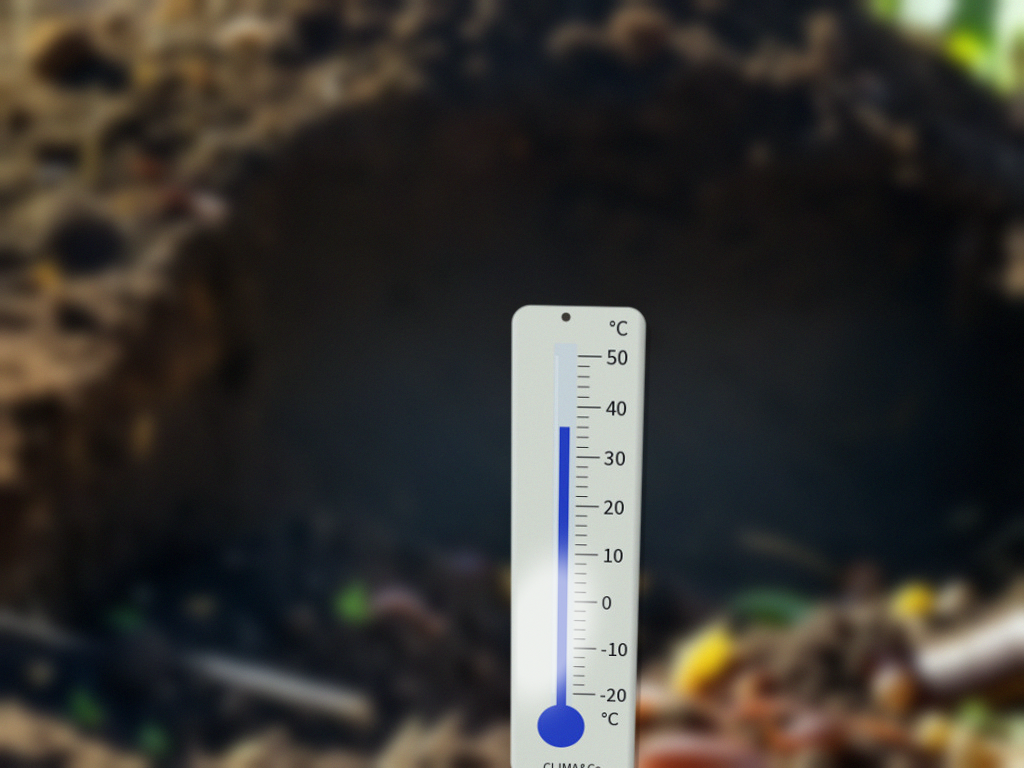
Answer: 36 °C
